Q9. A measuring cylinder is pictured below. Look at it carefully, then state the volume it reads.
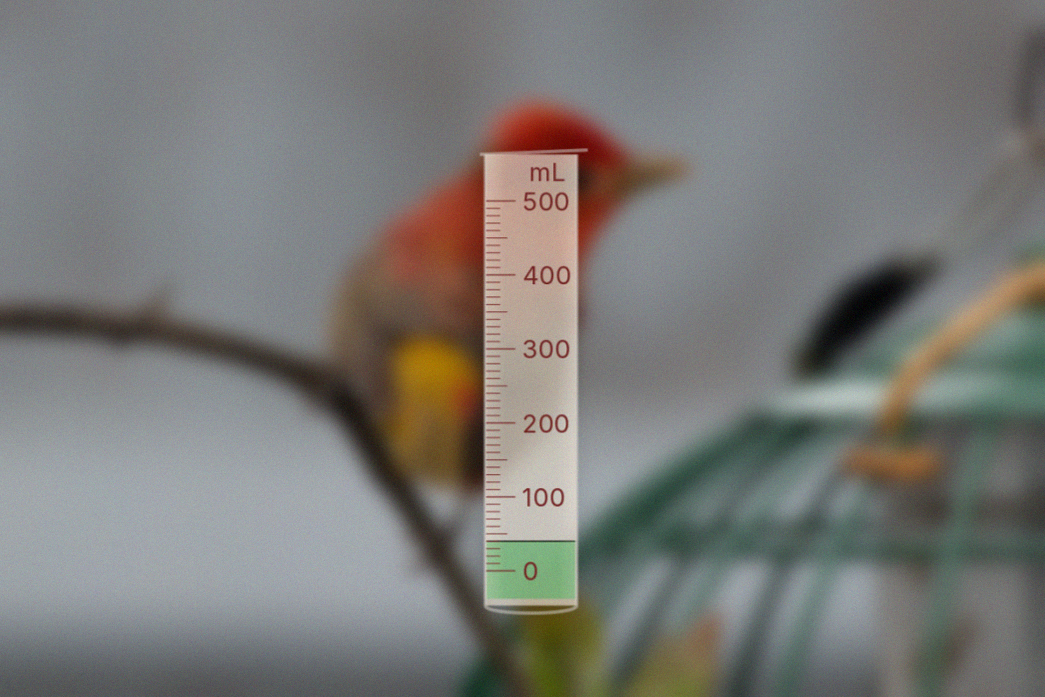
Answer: 40 mL
